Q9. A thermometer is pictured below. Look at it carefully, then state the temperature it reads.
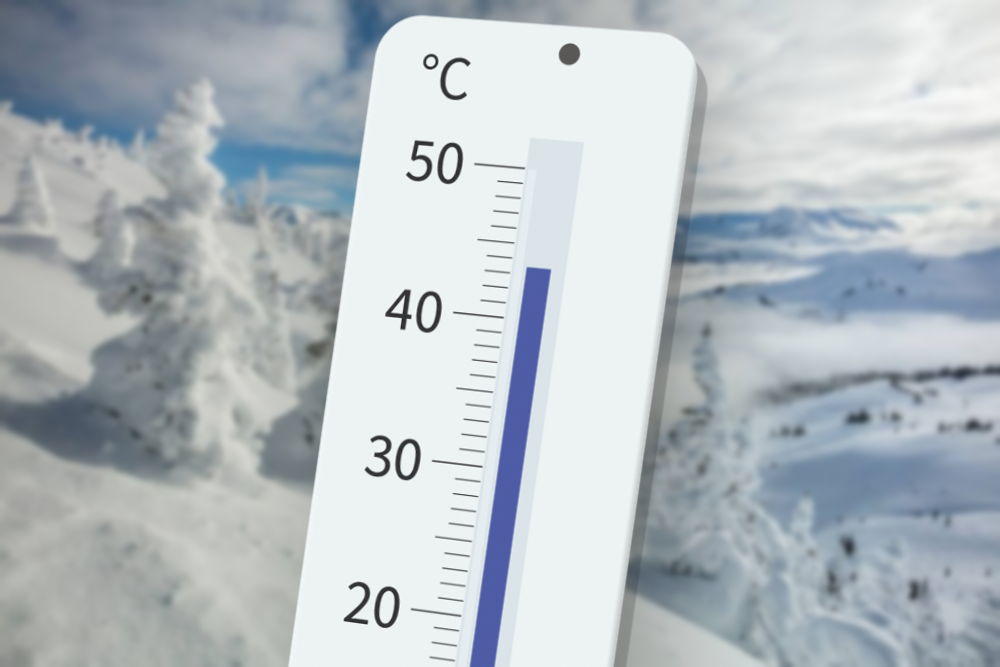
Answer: 43.5 °C
